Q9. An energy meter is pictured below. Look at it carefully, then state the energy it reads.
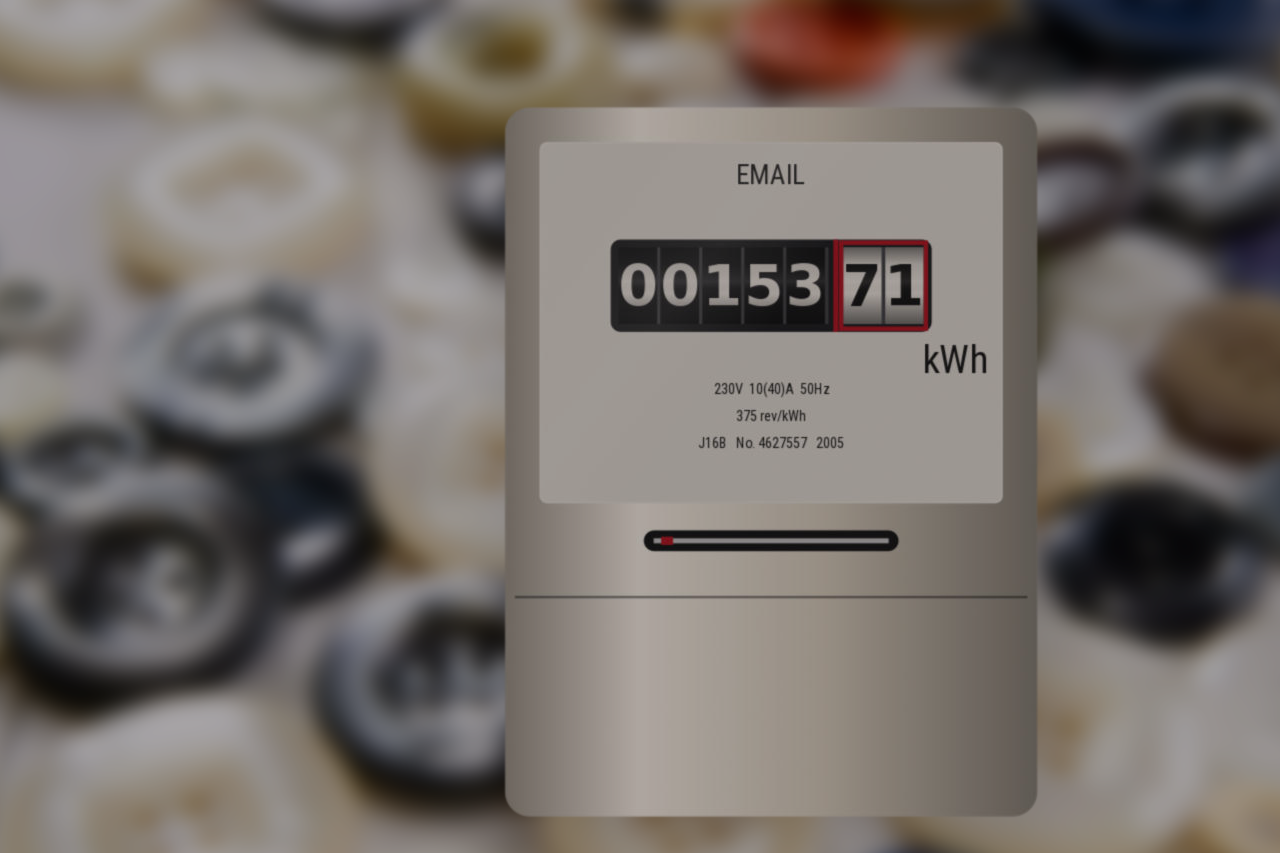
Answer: 153.71 kWh
